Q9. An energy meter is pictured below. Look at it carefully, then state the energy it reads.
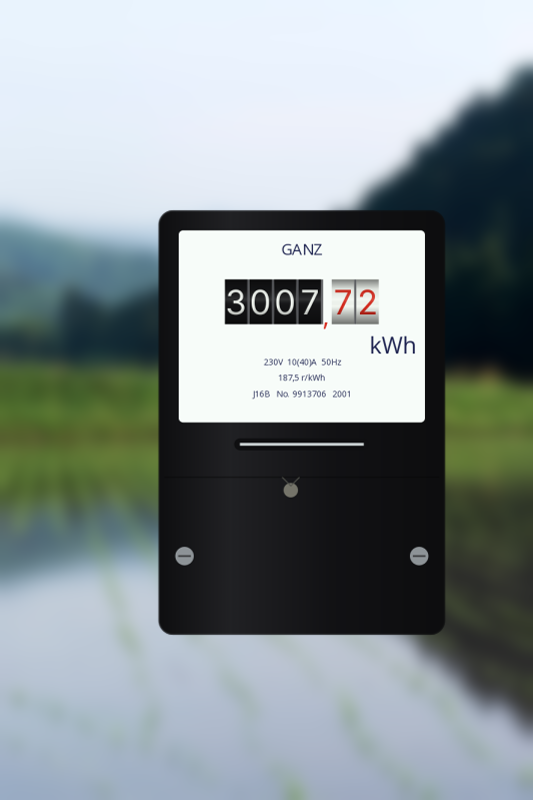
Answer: 3007.72 kWh
